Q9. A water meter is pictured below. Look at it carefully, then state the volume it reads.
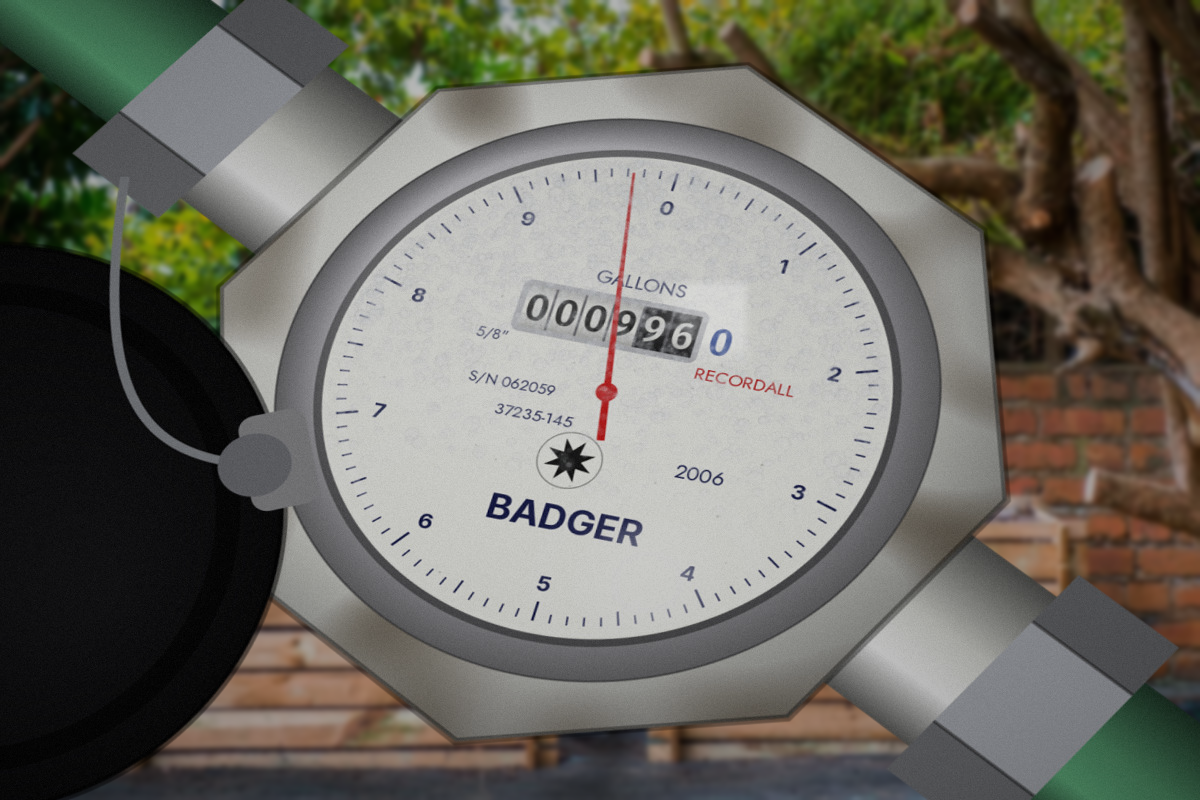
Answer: 9959.7 gal
